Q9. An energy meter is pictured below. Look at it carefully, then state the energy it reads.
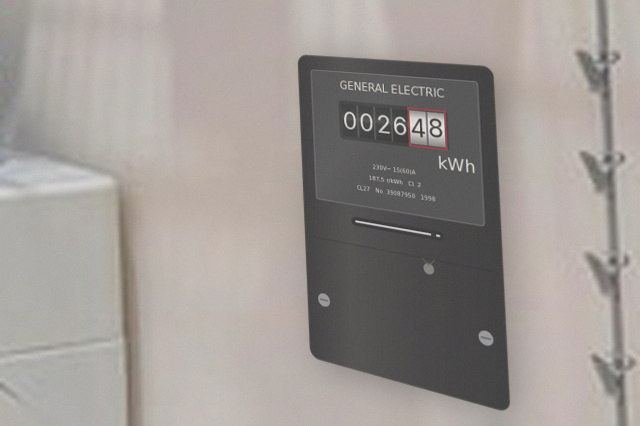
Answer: 26.48 kWh
